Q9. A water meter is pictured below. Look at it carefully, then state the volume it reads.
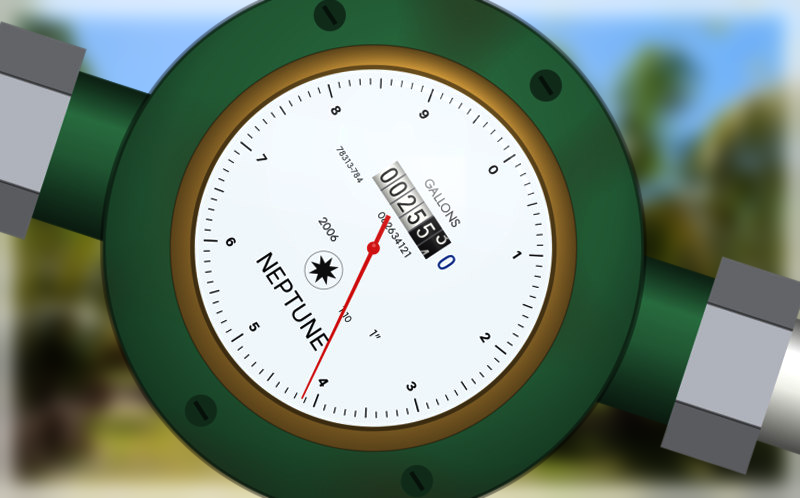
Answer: 25534.1 gal
